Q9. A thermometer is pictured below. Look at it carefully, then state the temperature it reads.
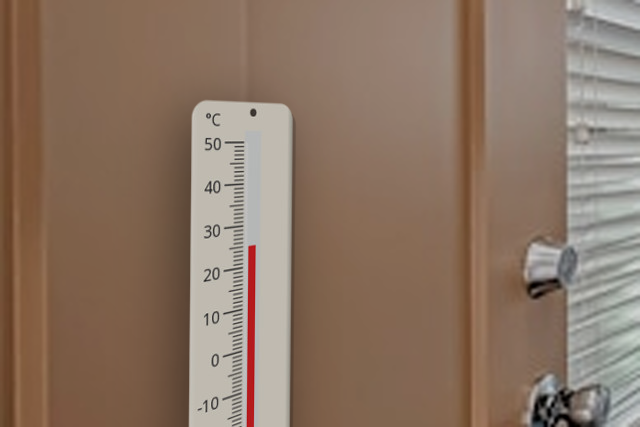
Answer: 25 °C
